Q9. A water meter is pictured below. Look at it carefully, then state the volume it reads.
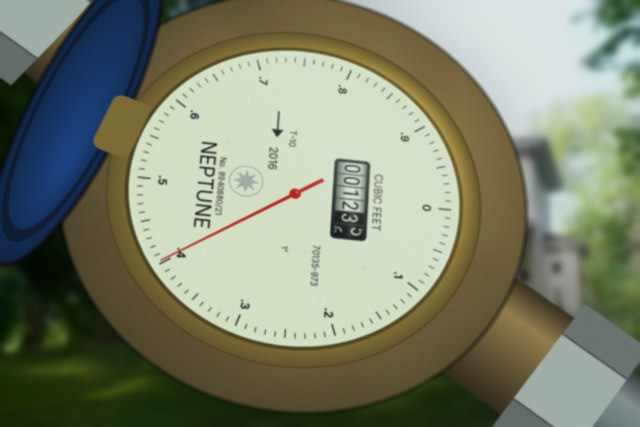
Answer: 1235.40 ft³
